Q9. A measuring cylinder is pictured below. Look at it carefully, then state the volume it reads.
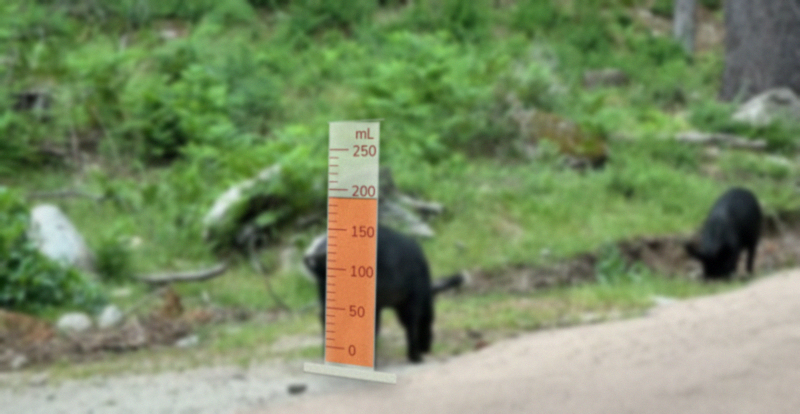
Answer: 190 mL
